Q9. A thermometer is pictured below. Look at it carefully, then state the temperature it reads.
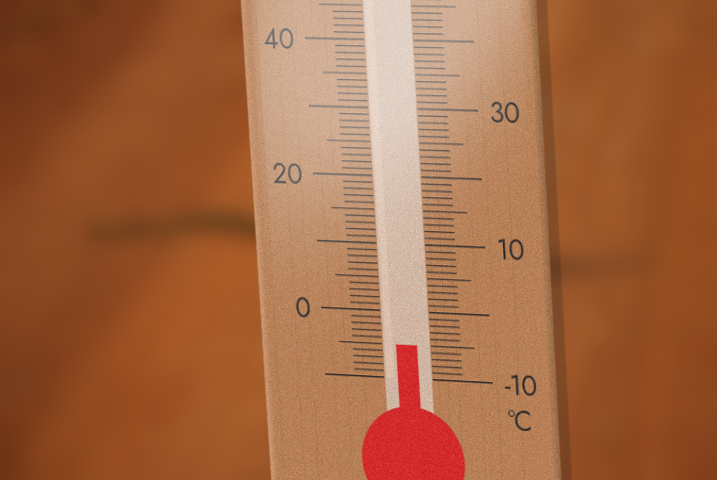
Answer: -5 °C
